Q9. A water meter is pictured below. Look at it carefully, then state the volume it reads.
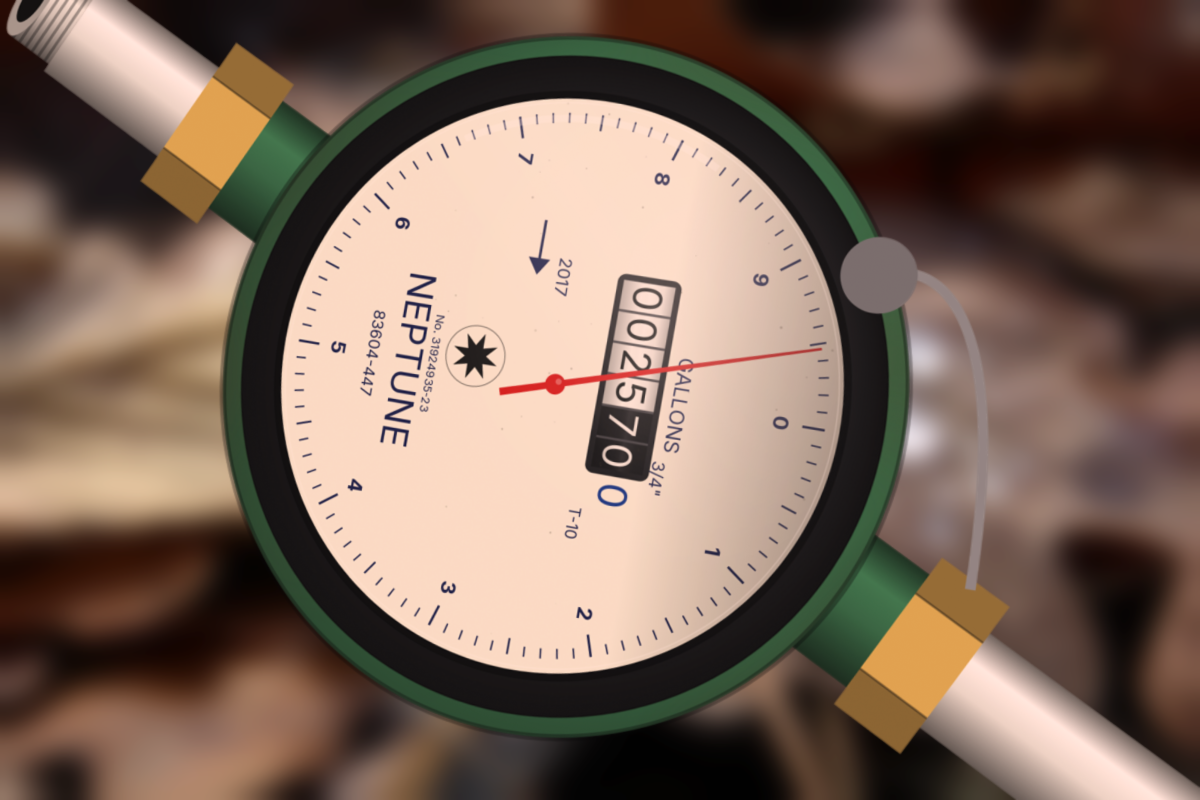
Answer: 25699.5 gal
